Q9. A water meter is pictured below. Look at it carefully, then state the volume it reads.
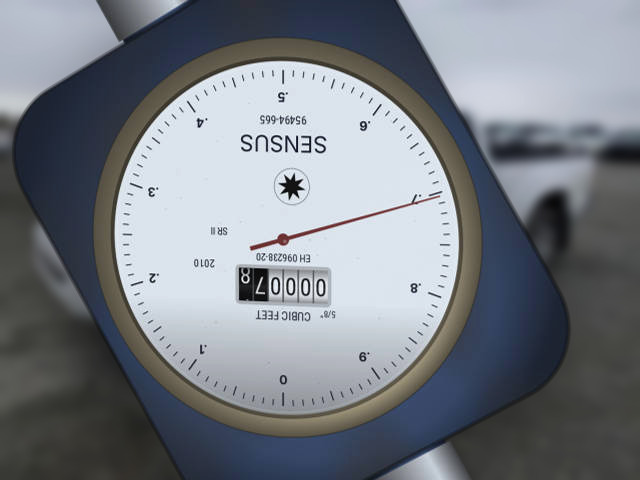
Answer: 77.70 ft³
